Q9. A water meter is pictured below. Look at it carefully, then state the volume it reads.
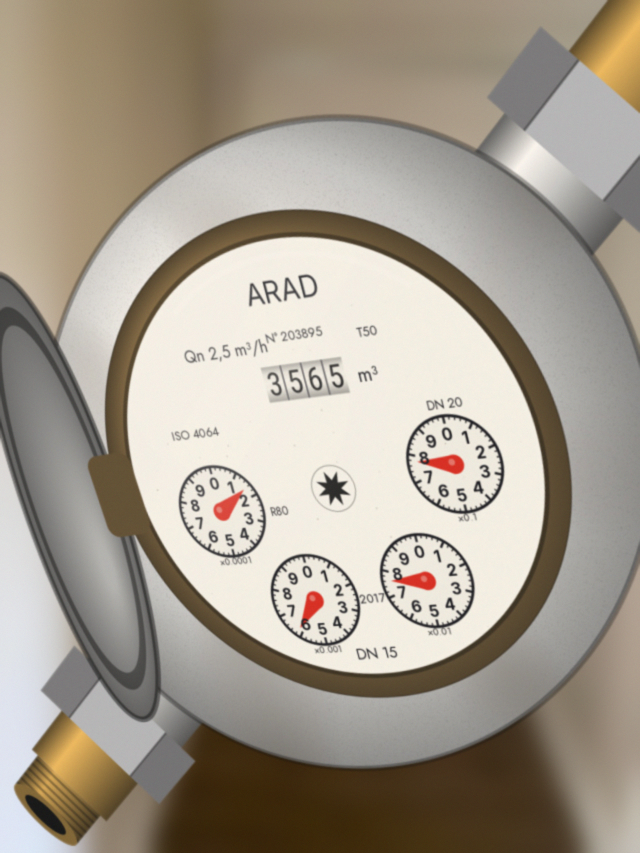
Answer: 3565.7761 m³
